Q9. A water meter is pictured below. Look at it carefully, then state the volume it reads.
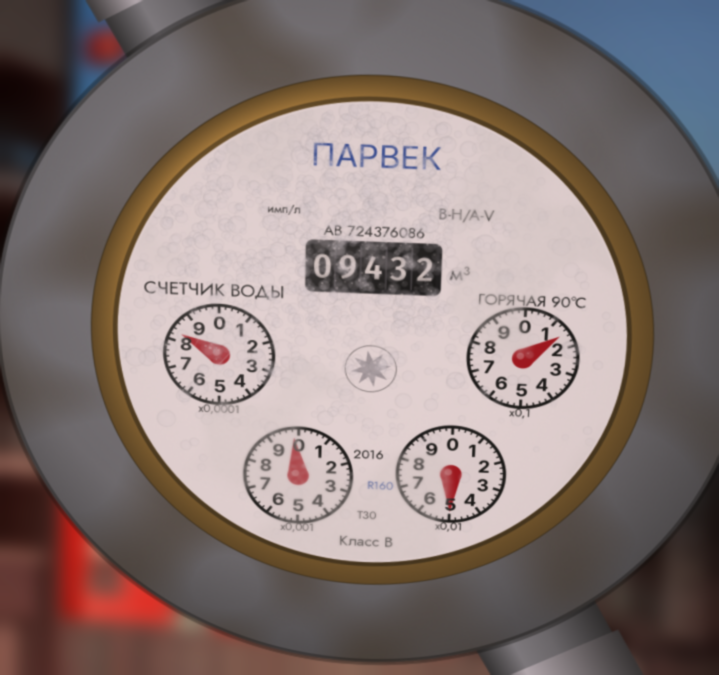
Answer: 9432.1498 m³
